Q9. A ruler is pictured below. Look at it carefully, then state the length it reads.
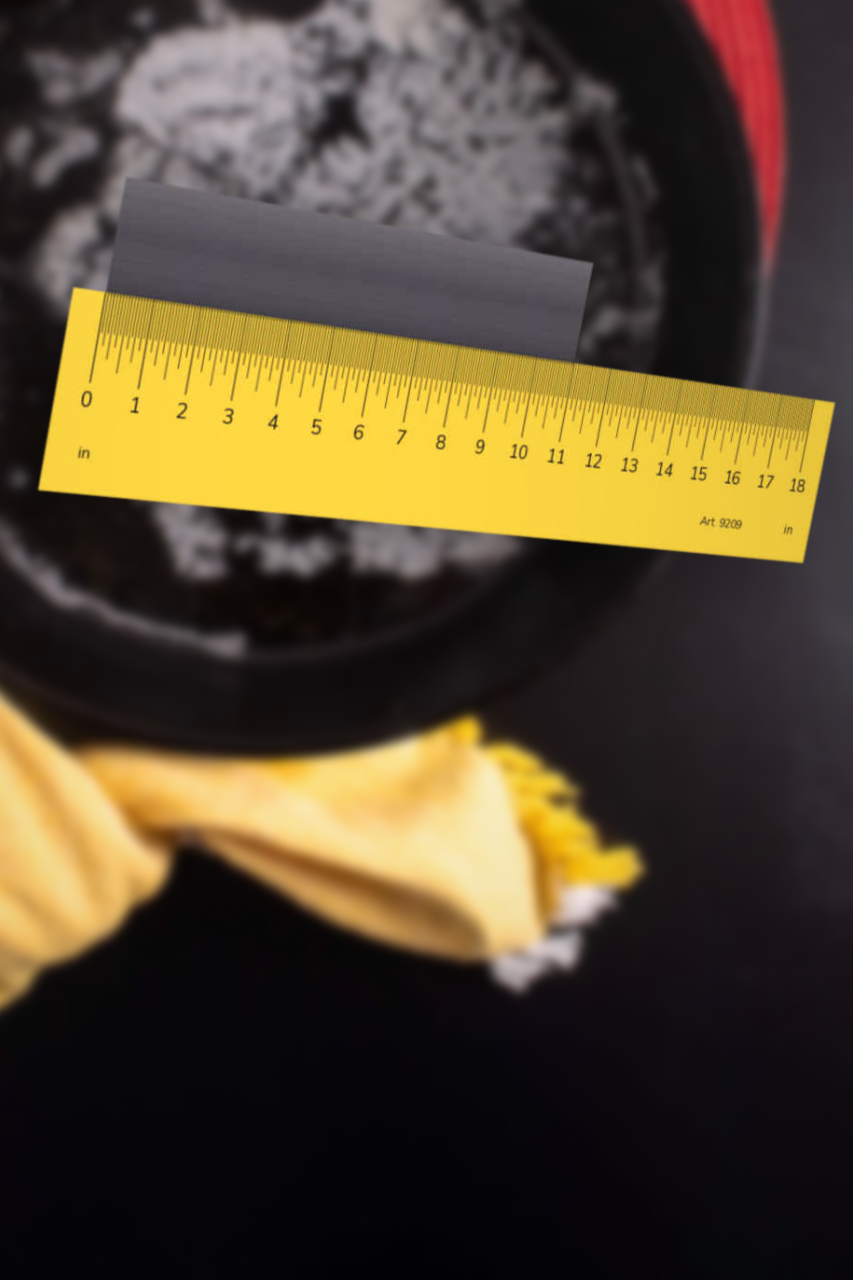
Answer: 11 in
